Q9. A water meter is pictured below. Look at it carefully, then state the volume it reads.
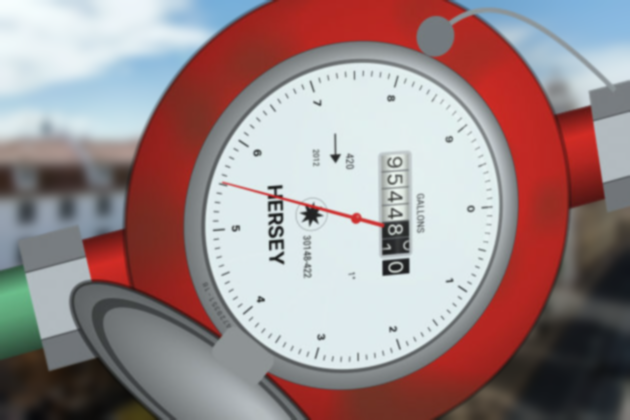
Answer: 9544805.5 gal
